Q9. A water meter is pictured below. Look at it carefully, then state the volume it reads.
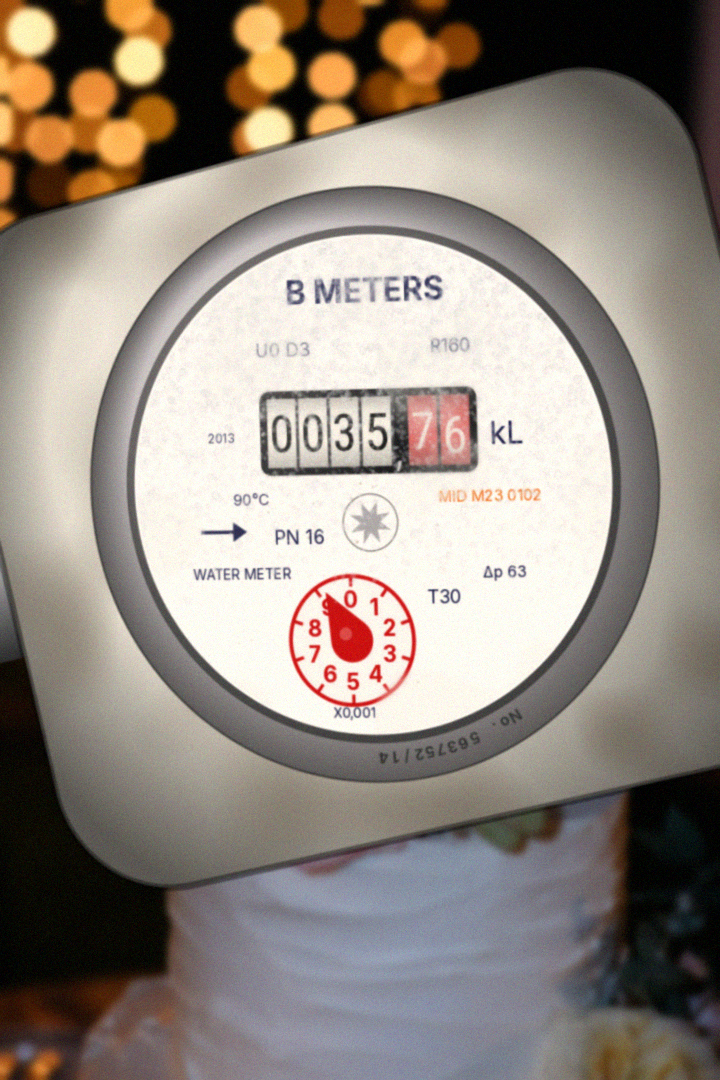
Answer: 35.759 kL
